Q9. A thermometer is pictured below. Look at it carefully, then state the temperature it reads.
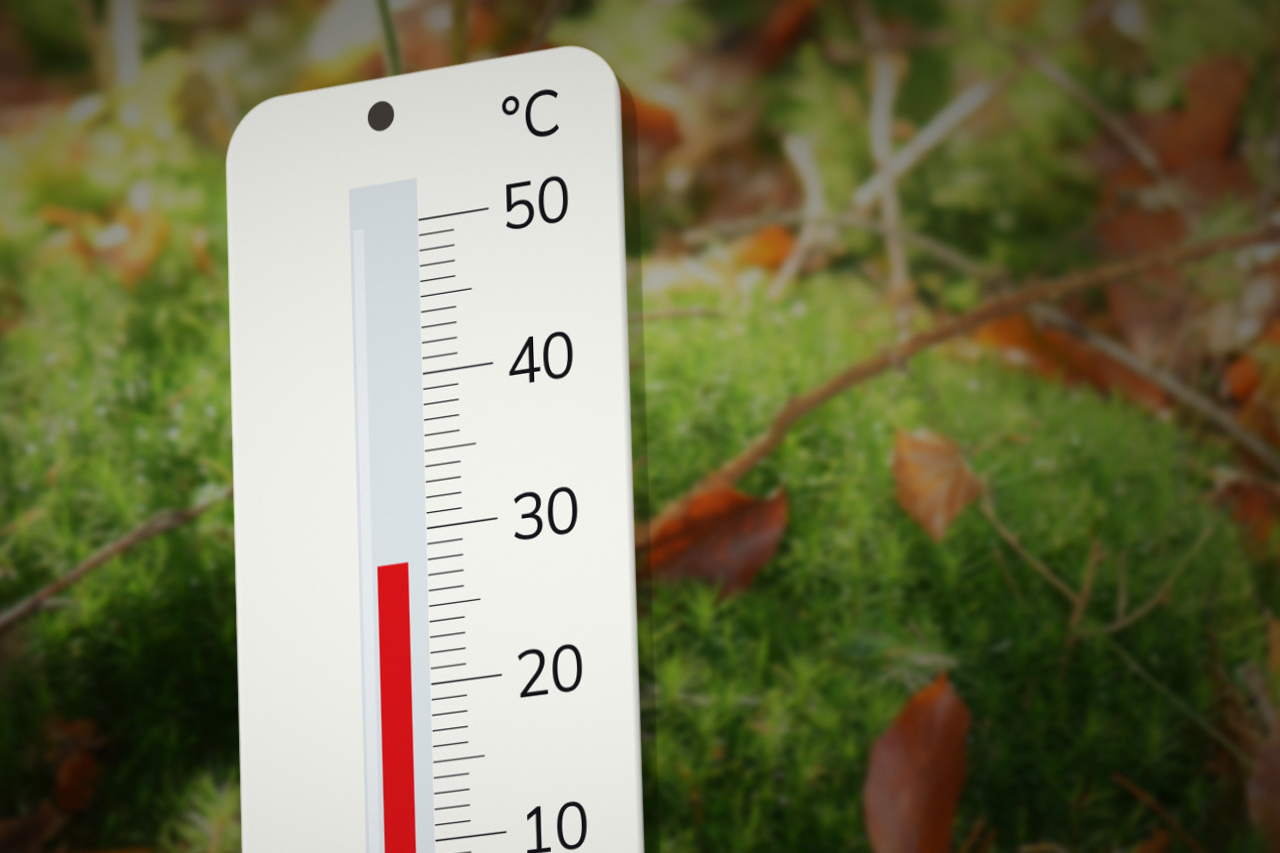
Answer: 28 °C
